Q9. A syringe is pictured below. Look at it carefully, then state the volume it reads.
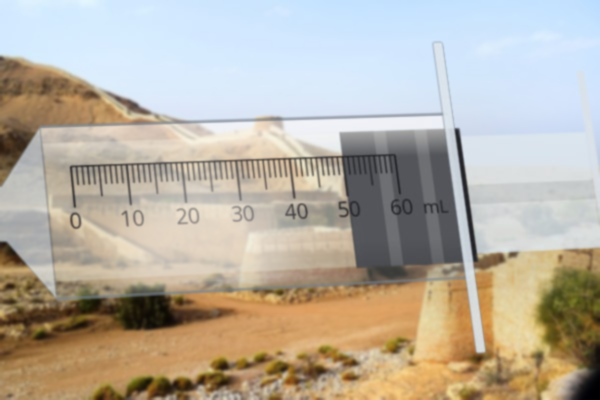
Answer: 50 mL
